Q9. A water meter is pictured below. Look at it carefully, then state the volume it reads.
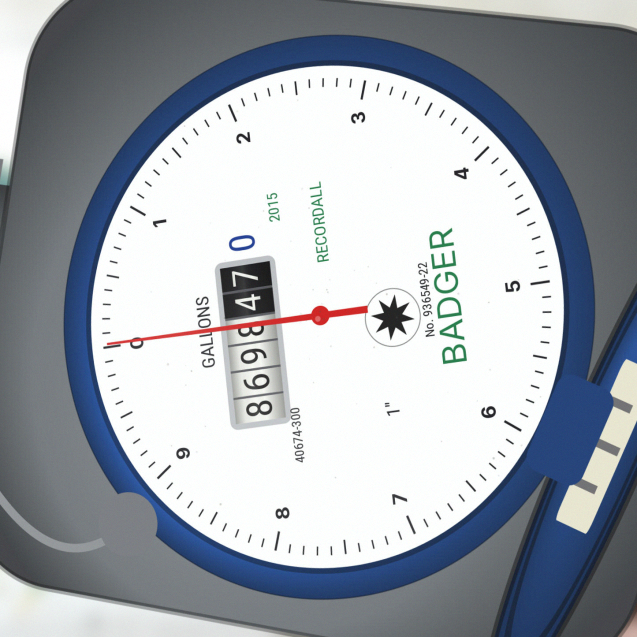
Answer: 8698470.0 gal
